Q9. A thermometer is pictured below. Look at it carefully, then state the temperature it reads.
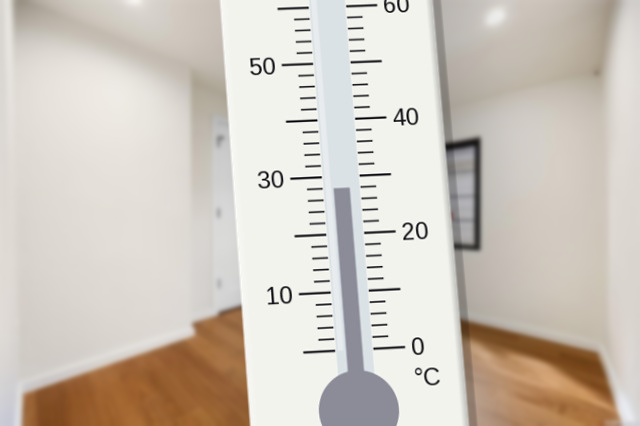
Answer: 28 °C
